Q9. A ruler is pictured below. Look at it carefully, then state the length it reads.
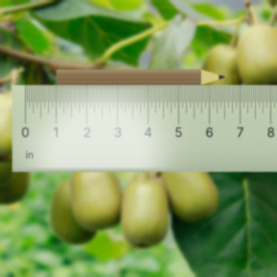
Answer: 5.5 in
